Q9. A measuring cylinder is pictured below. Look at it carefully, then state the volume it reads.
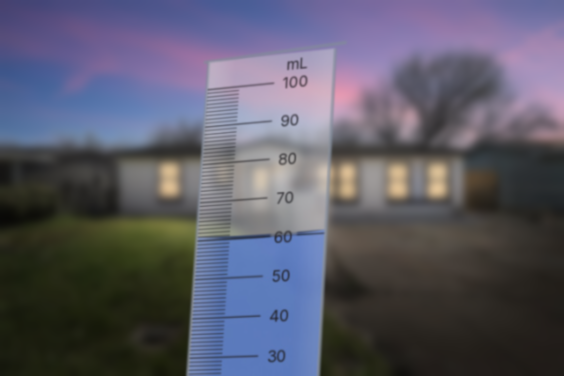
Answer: 60 mL
